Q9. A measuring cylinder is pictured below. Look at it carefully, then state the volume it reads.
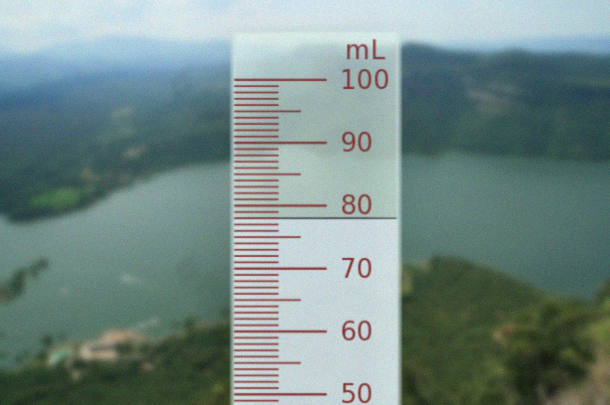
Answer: 78 mL
